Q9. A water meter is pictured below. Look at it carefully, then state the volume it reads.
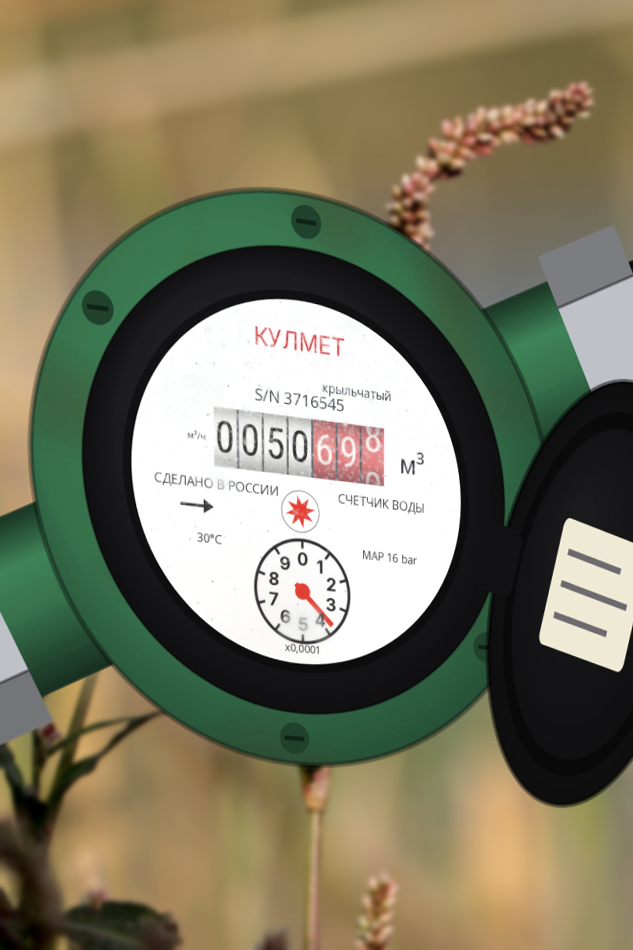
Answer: 50.6983 m³
